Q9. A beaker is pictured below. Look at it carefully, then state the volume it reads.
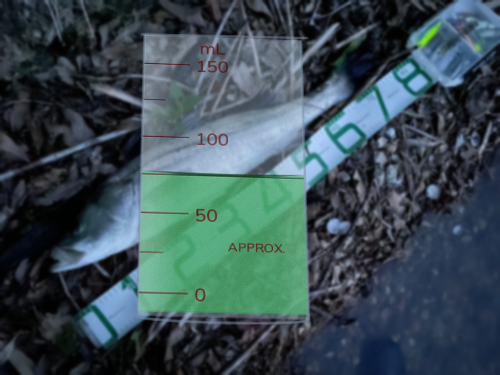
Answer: 75 mL
